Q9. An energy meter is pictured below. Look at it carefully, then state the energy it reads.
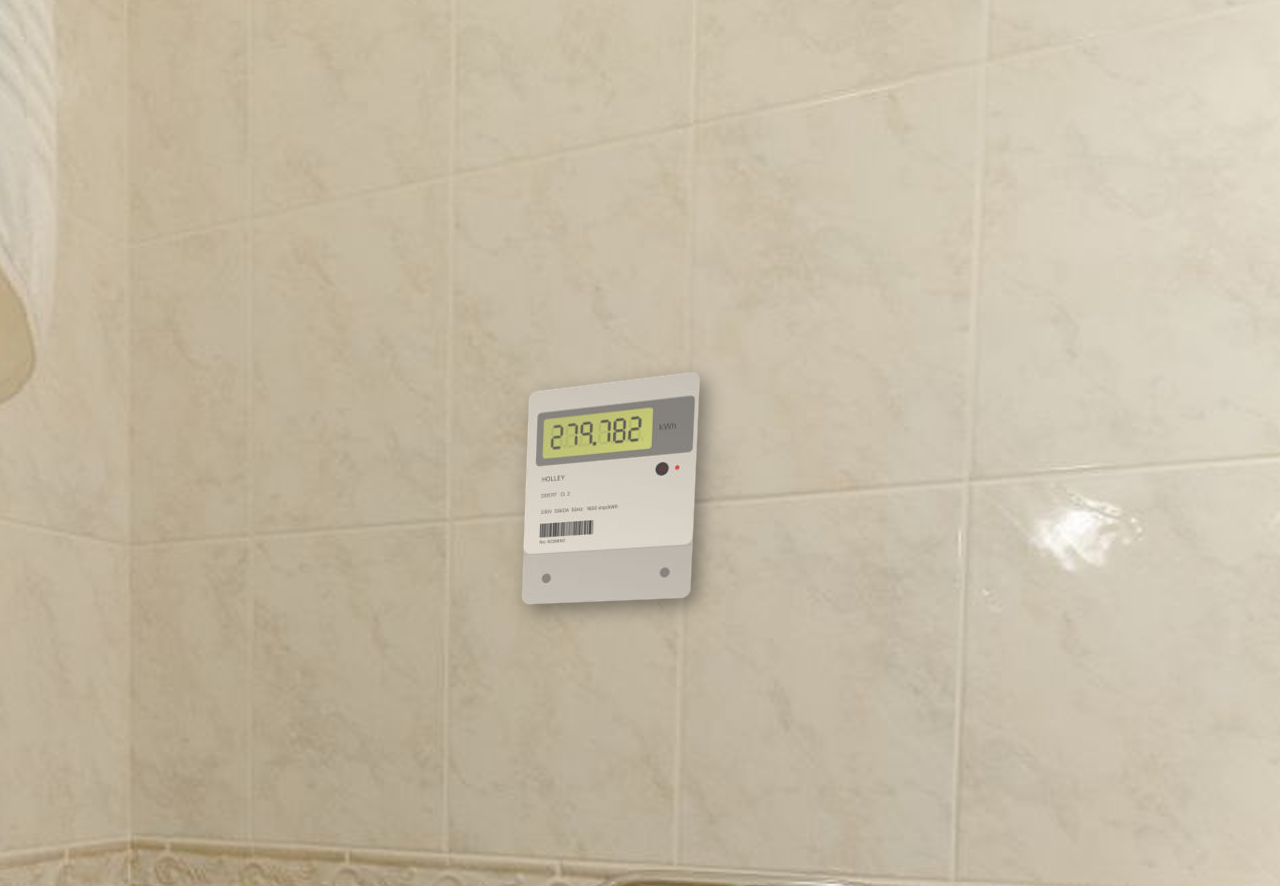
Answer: 279.782 kWh
